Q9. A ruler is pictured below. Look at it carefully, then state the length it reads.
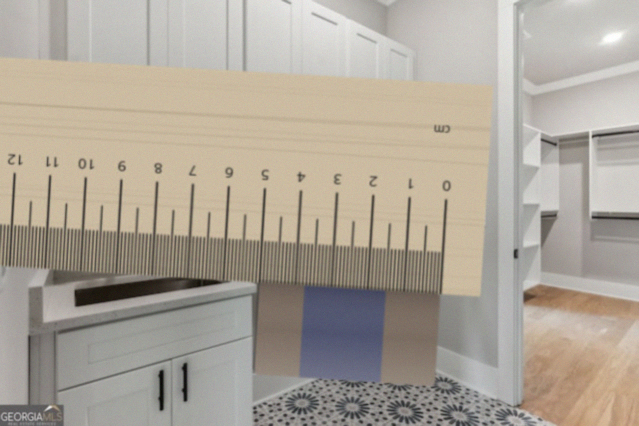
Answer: 5 cm
